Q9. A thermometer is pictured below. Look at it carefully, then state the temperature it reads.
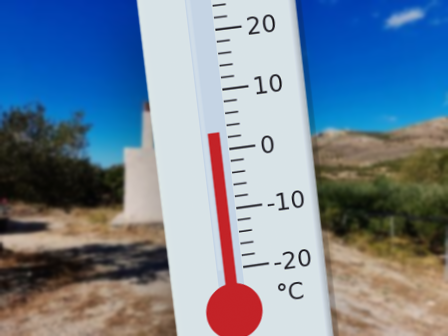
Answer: 3 °C
